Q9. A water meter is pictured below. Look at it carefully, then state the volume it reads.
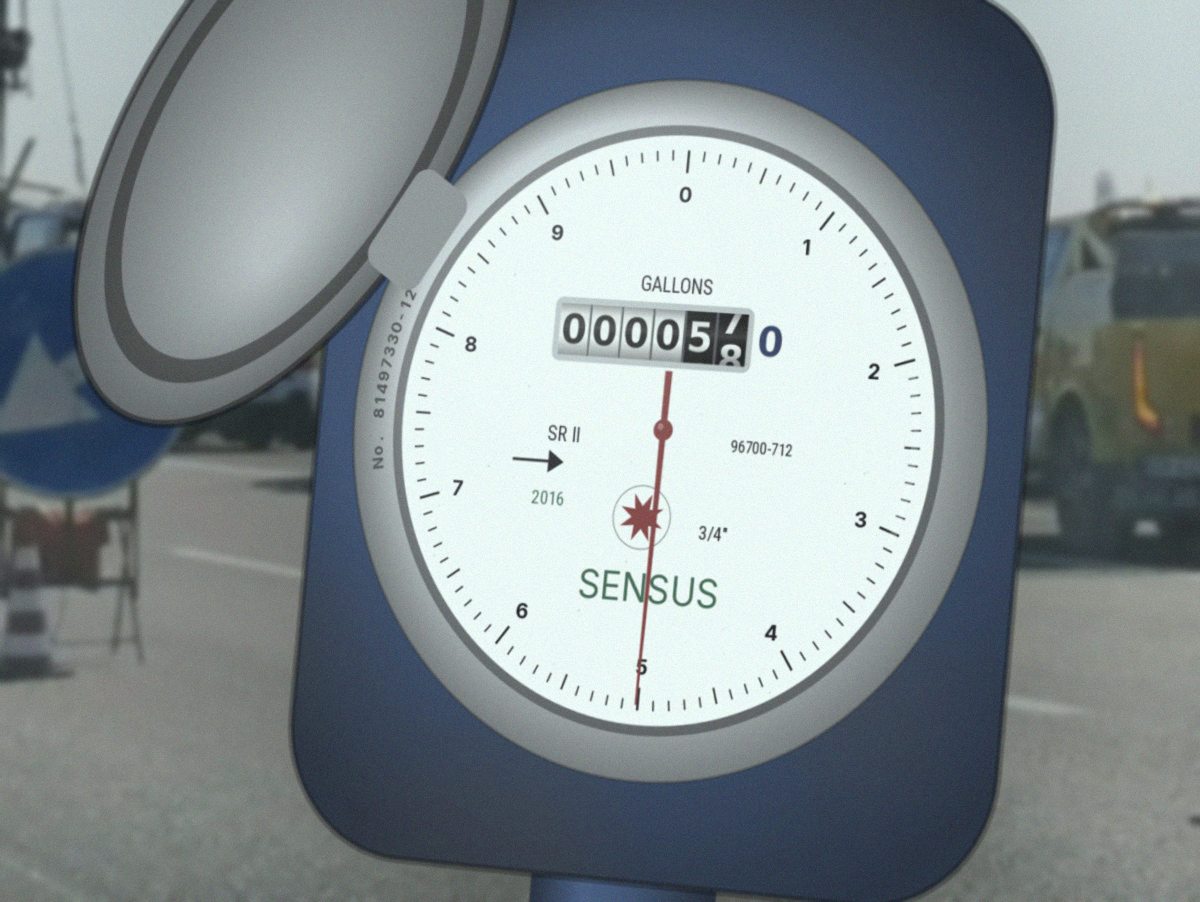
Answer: 575.0 gal
